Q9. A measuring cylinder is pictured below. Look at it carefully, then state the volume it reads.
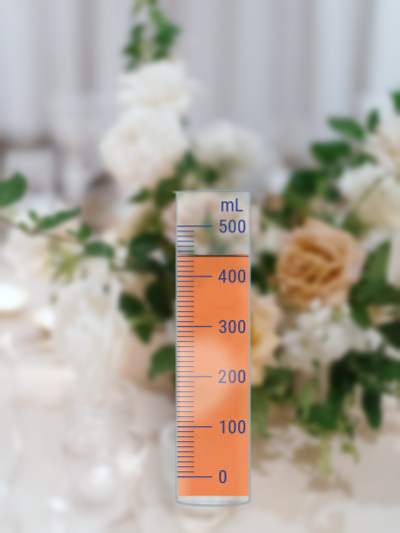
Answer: 440 mL
